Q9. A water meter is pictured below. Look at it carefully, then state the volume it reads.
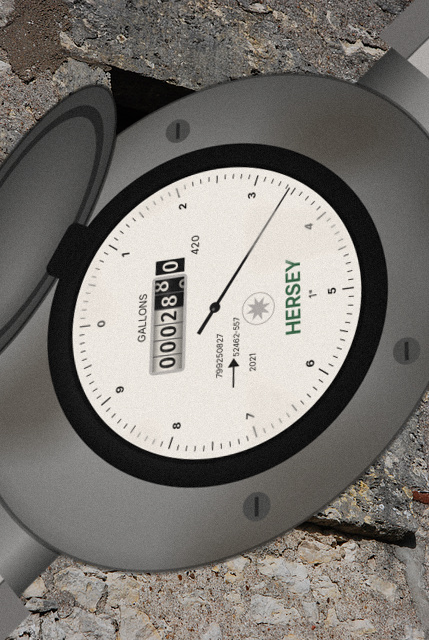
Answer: 2883.4 gal
